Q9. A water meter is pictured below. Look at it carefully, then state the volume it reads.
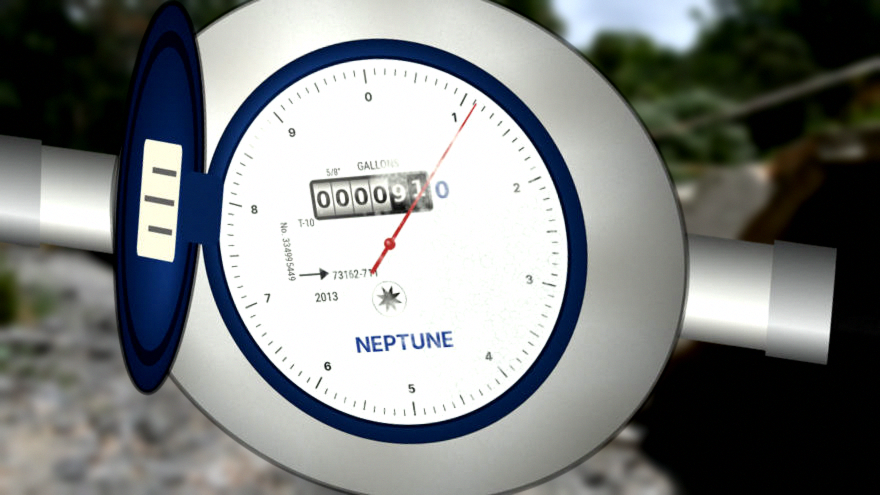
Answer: 911.1 gal
